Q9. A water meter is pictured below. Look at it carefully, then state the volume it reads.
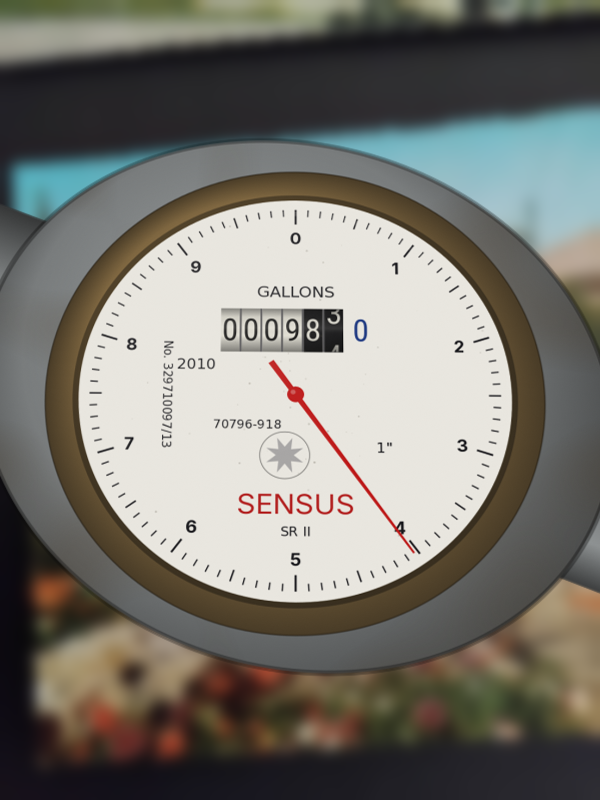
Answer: 9834.0 gal
